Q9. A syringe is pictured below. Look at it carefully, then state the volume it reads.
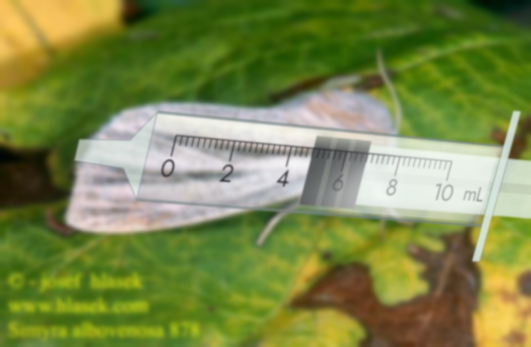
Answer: 4.8 mL
